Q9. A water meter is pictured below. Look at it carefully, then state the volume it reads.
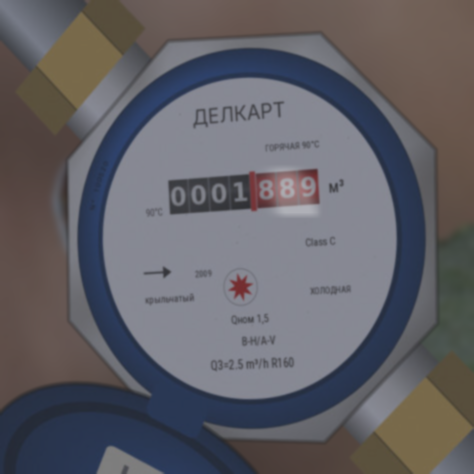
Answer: 1.889 m³
